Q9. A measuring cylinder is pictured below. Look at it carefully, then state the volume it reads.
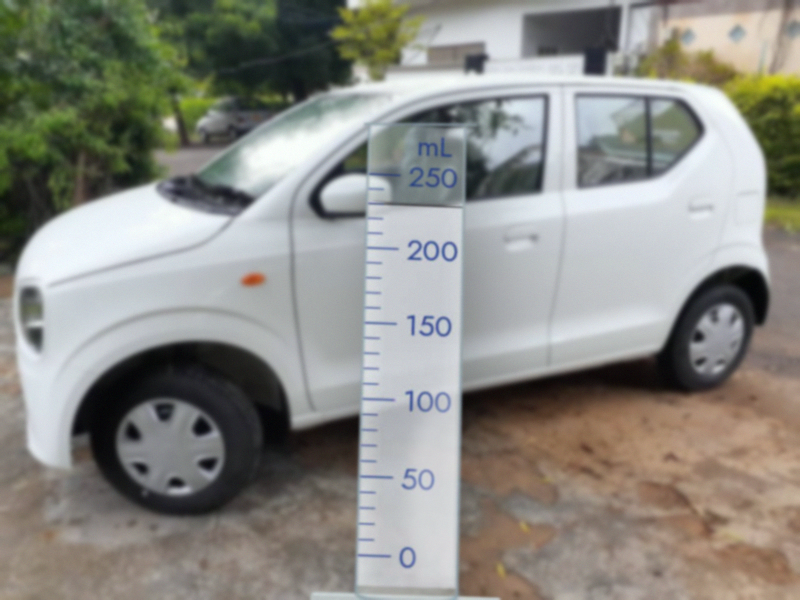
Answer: 230 mL
